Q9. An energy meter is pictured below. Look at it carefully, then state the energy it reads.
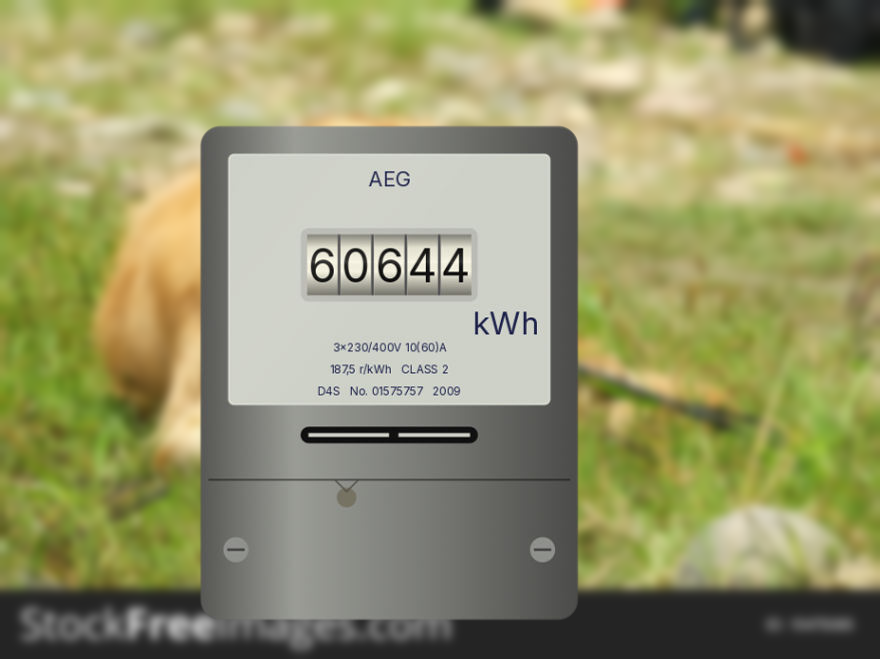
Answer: 60644 kWh
